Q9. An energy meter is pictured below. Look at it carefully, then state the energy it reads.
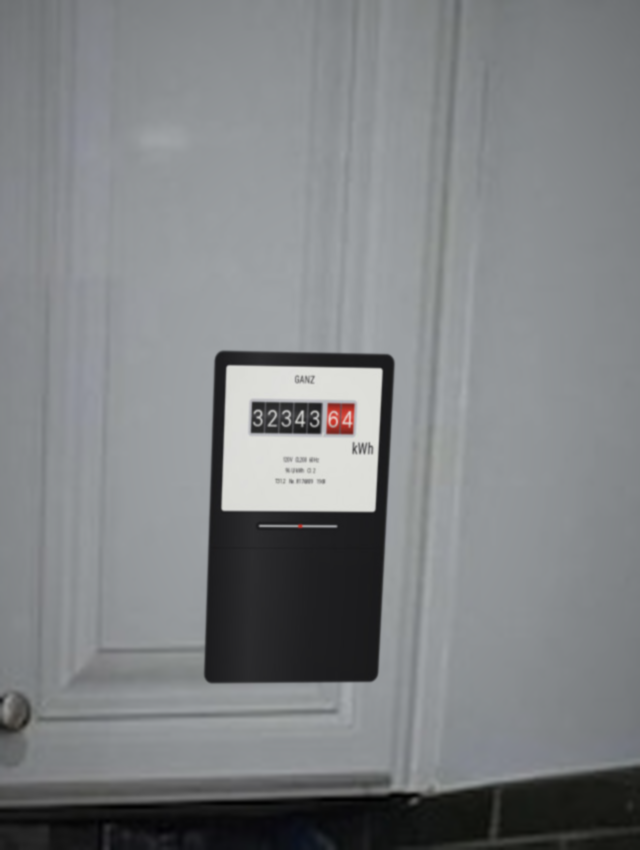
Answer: 32343.64 kWh
